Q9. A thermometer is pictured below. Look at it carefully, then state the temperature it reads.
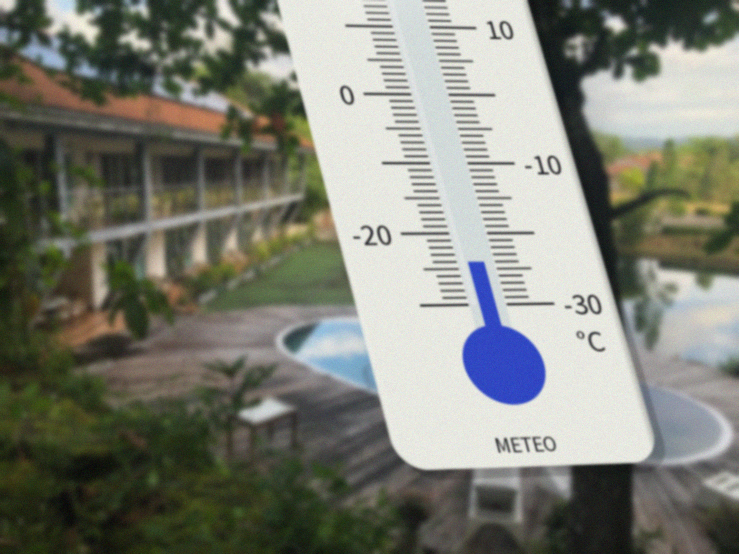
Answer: -24 °C
